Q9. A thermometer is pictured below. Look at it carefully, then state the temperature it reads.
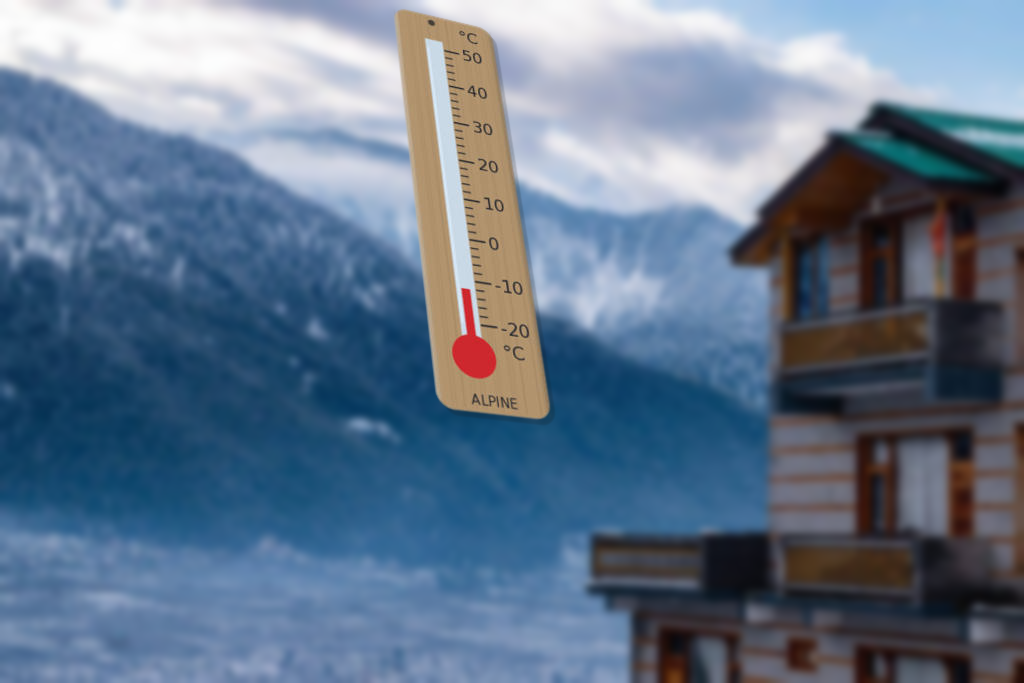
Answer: -12 °C
